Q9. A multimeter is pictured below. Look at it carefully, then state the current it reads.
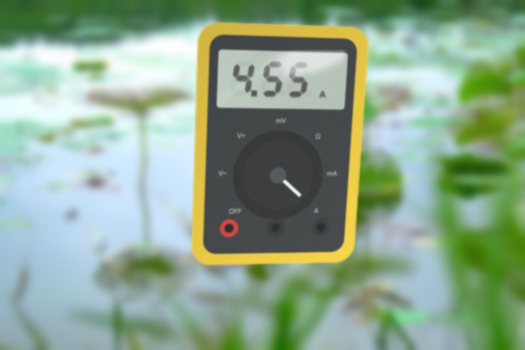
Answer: 4.55 A
